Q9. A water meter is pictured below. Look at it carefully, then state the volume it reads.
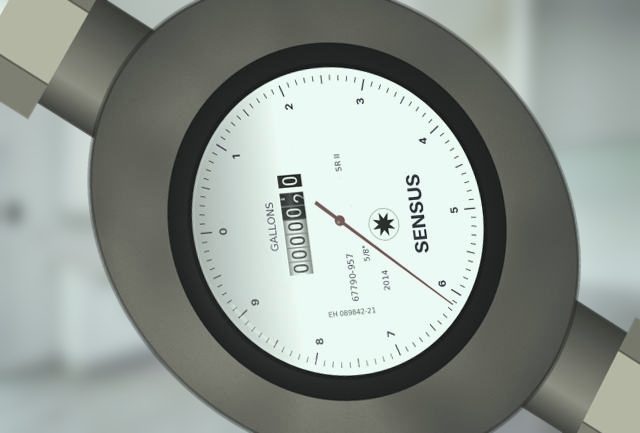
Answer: 16.1 gal
